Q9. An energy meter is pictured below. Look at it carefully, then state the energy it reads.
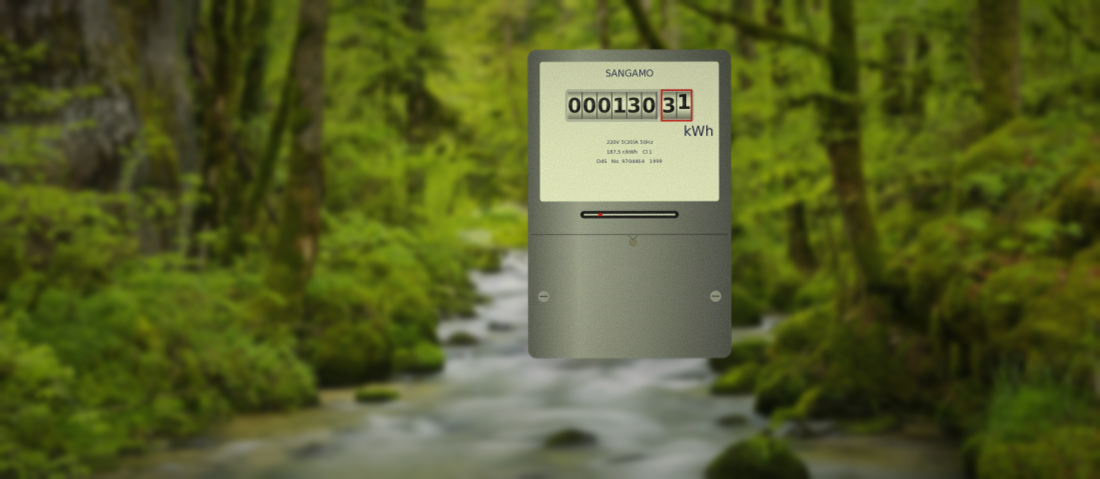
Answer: 130.31 kWh
